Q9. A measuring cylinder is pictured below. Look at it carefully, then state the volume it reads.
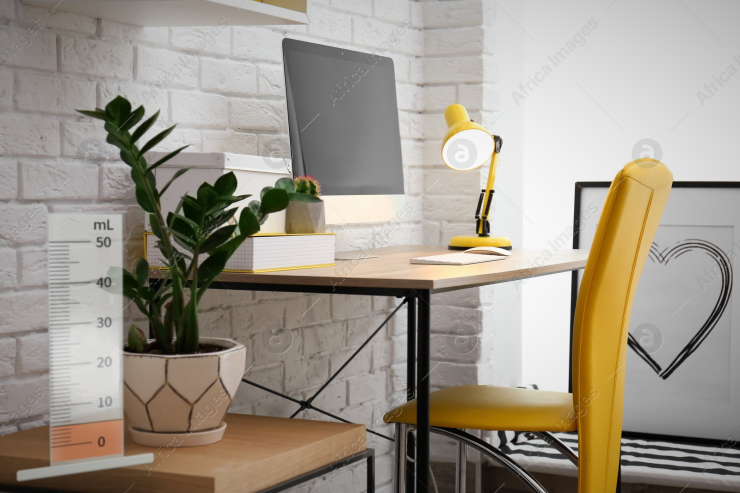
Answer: 5 mL
